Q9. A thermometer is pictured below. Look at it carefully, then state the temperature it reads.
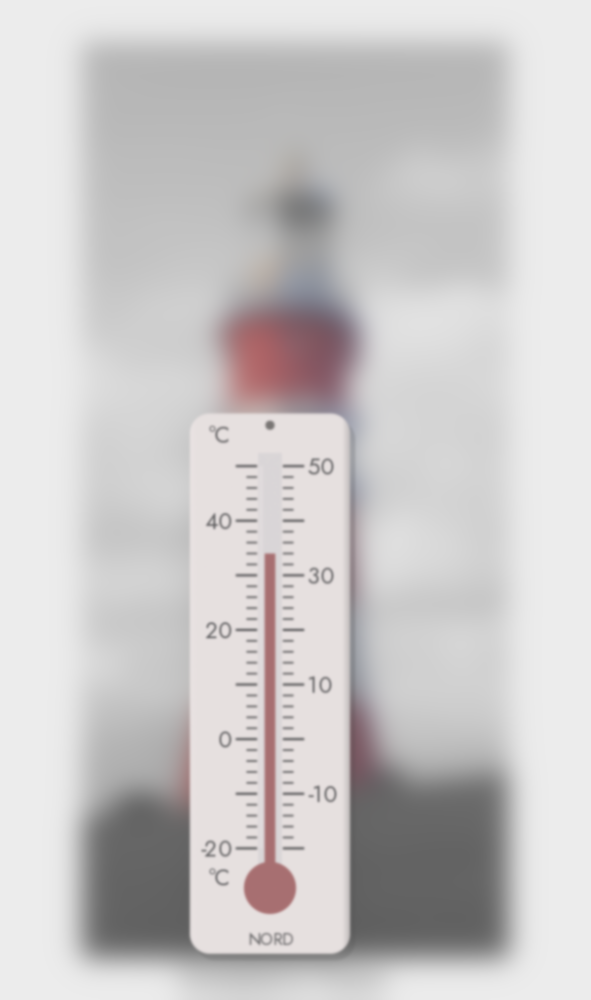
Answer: 34 °C
